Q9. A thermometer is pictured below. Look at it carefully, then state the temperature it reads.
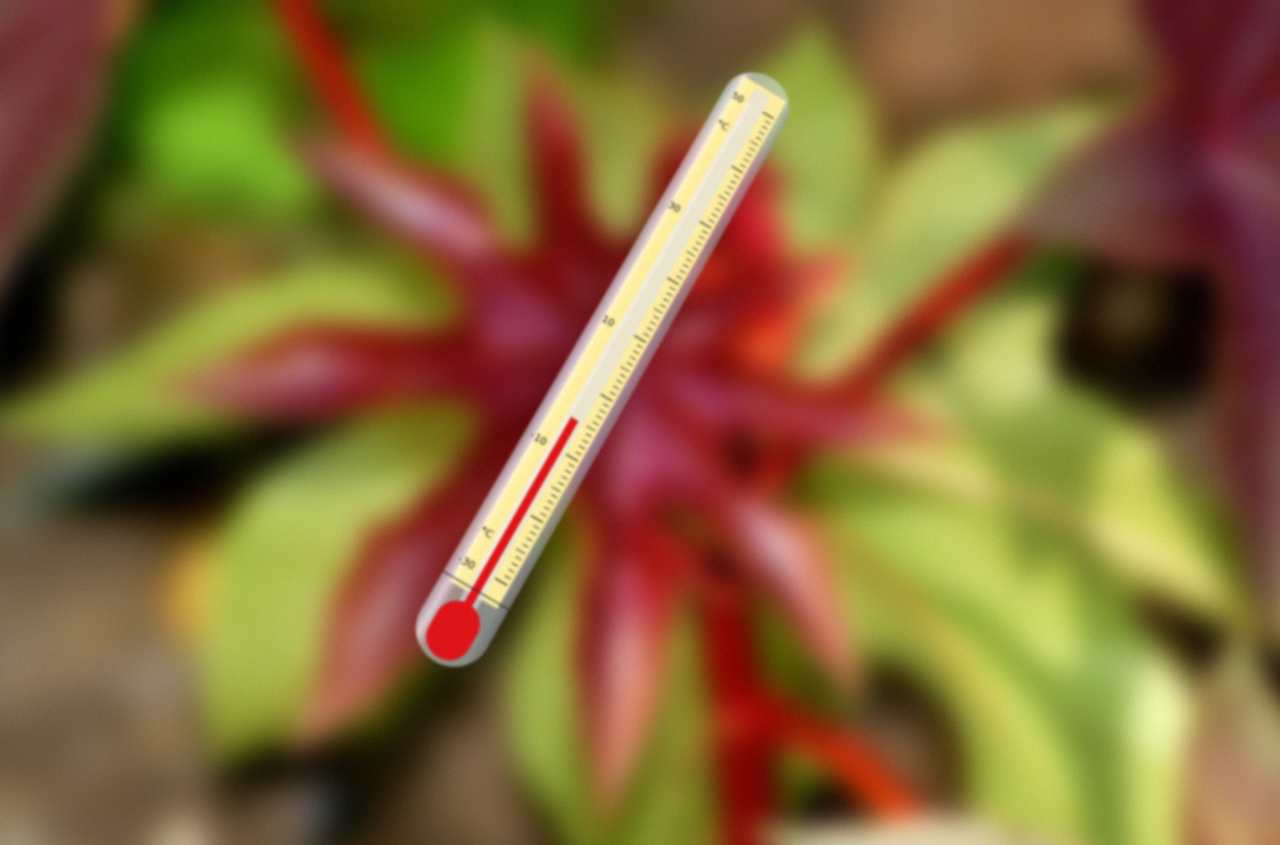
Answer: -5 °C
